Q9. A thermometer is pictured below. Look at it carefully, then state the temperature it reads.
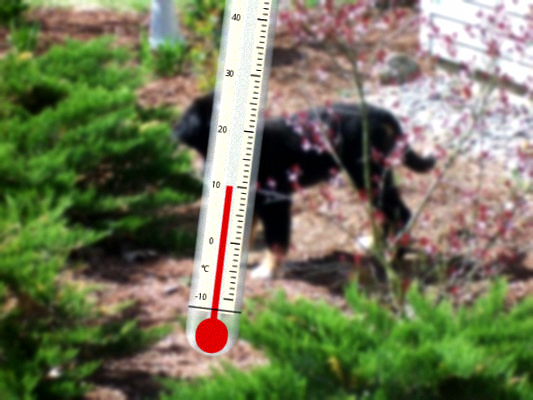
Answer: 10 °C
